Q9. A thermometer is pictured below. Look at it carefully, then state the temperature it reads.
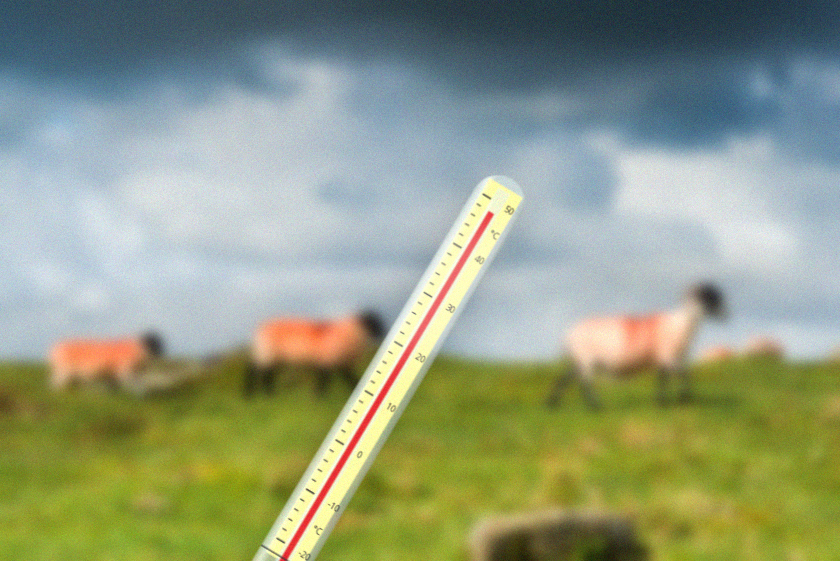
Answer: 48 °C
